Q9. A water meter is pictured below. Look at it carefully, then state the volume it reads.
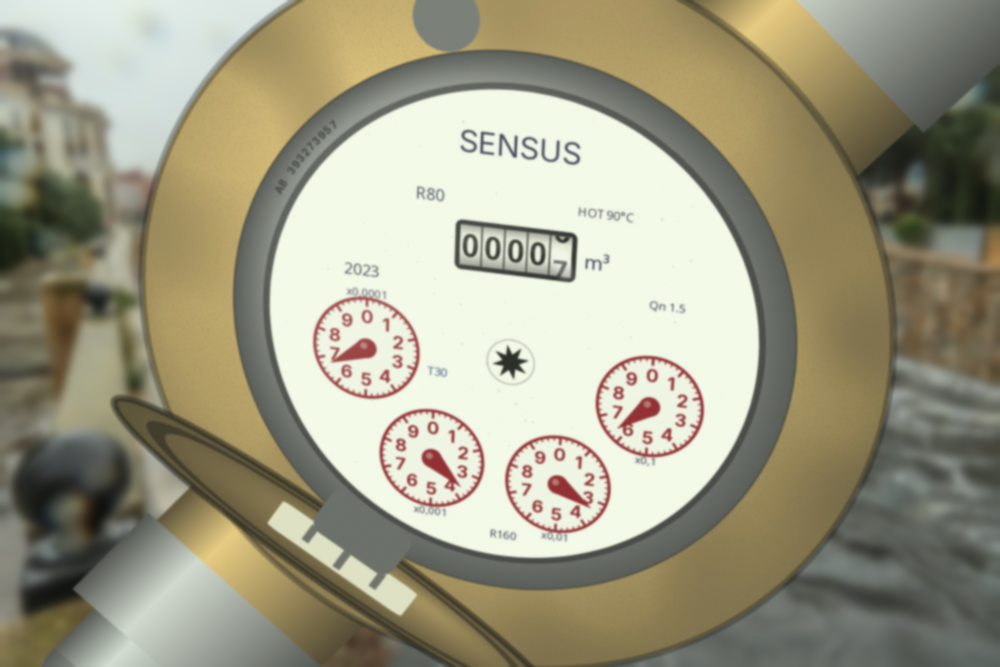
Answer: 6.6336 m³
